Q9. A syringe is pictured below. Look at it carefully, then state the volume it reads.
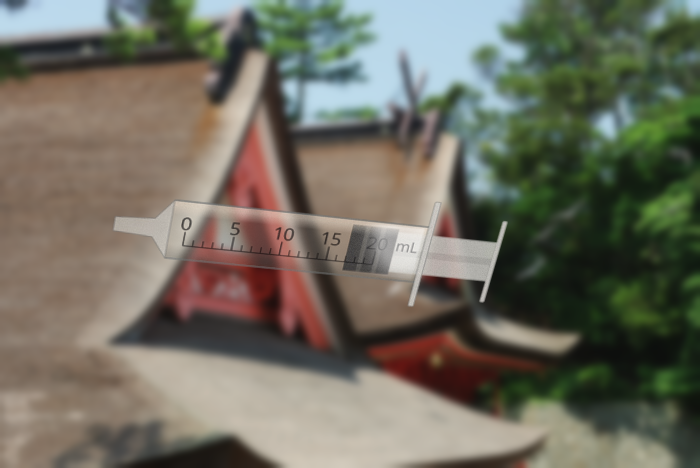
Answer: 17 mL
